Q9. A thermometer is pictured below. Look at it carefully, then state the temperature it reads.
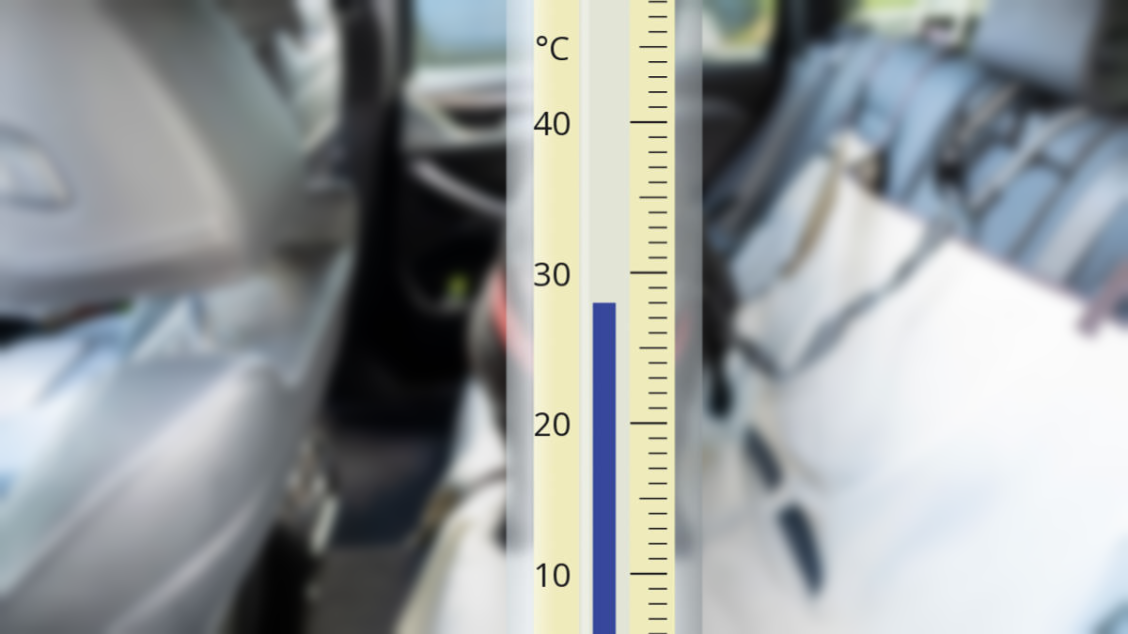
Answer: 28 °C
